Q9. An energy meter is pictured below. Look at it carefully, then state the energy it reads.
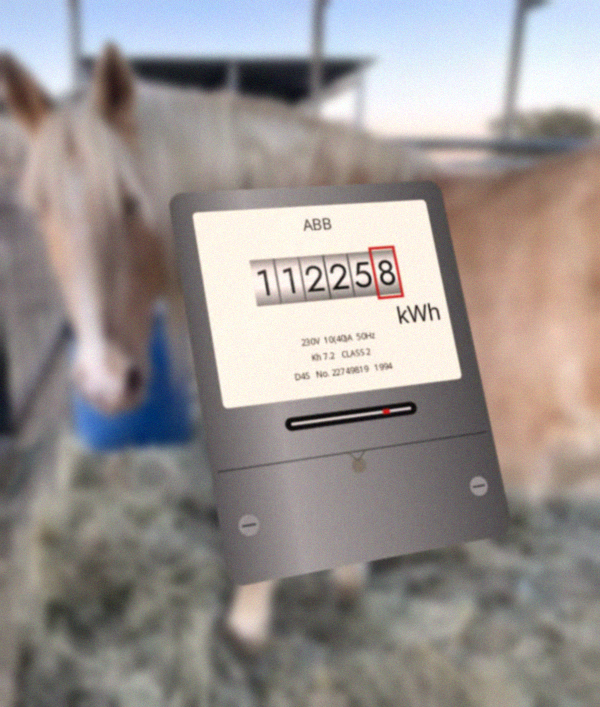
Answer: 11225.8 kWh
